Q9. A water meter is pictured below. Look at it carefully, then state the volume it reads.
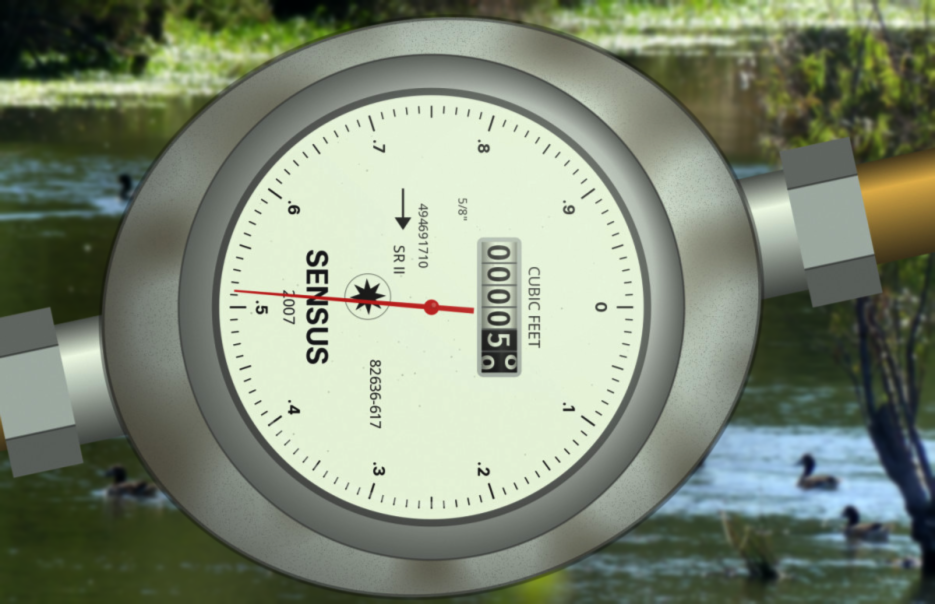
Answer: 58.51 ft³
